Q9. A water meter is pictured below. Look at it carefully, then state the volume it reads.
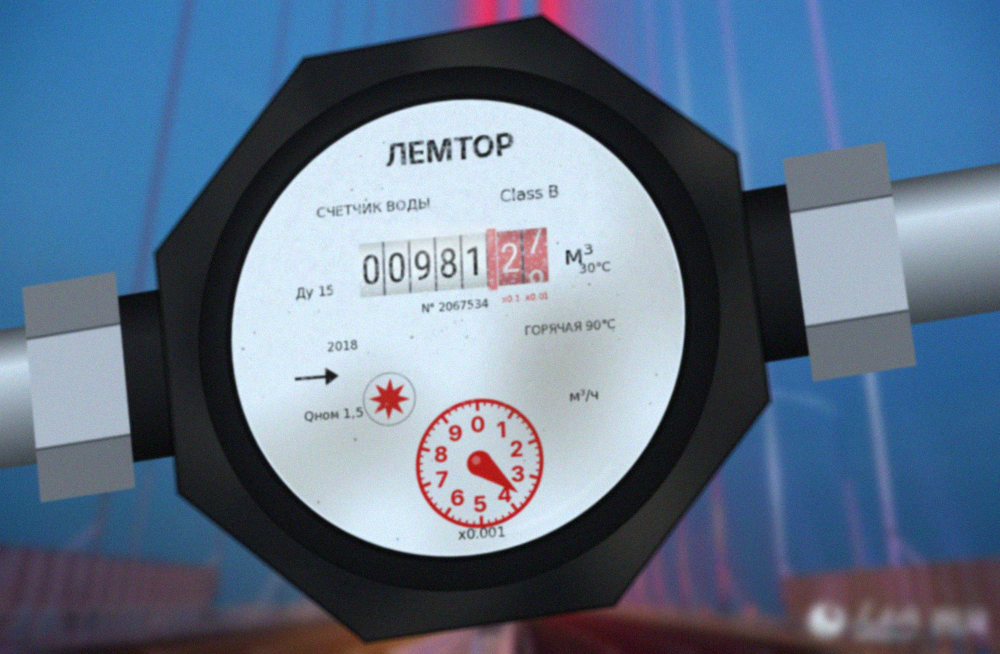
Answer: 981.273 m³
